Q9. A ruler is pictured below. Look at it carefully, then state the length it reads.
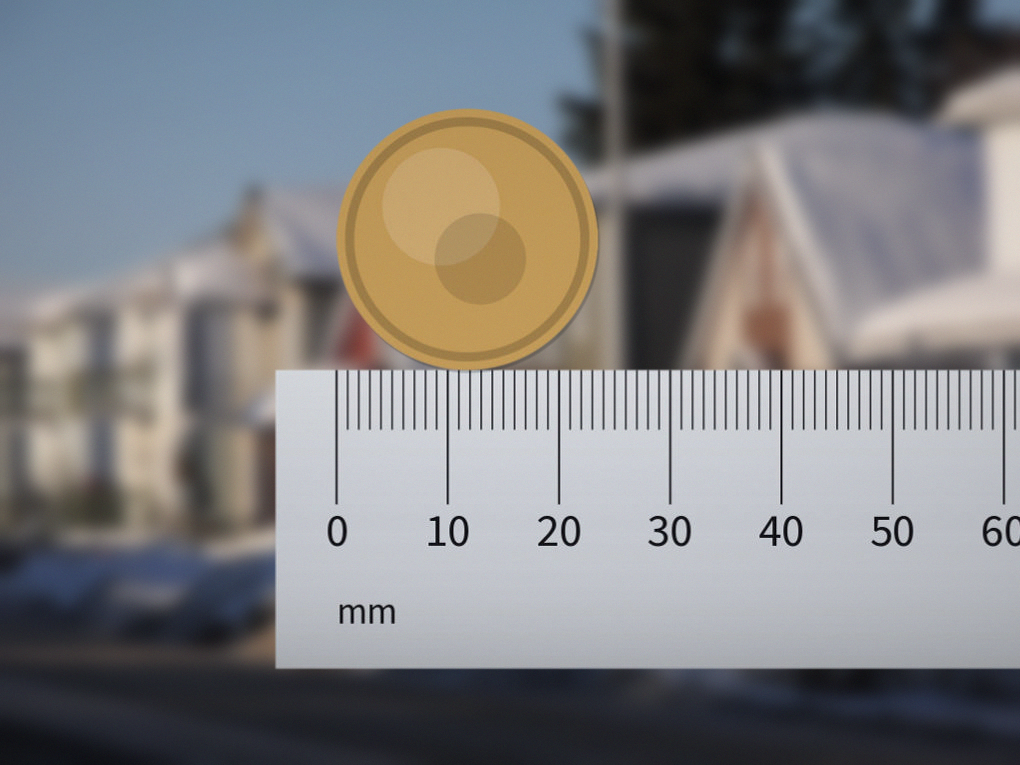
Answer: 23.5 mm
